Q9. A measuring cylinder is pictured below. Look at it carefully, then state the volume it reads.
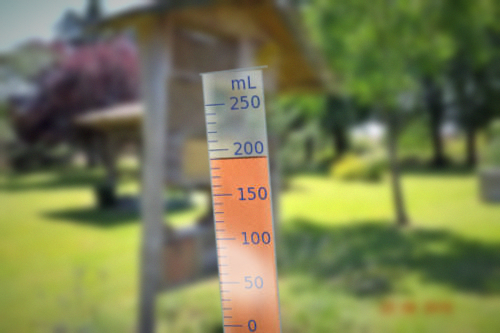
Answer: 190 mL
